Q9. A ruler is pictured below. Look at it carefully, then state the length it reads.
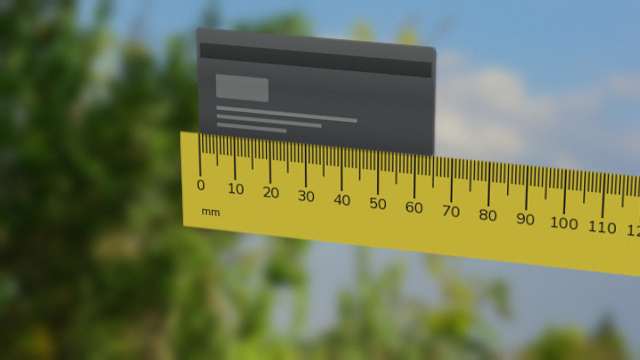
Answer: 65 mm
